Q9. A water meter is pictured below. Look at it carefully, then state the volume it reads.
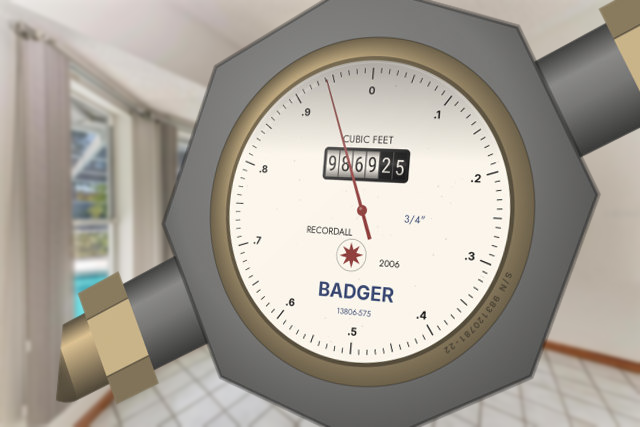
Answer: 986924.94 ft³
